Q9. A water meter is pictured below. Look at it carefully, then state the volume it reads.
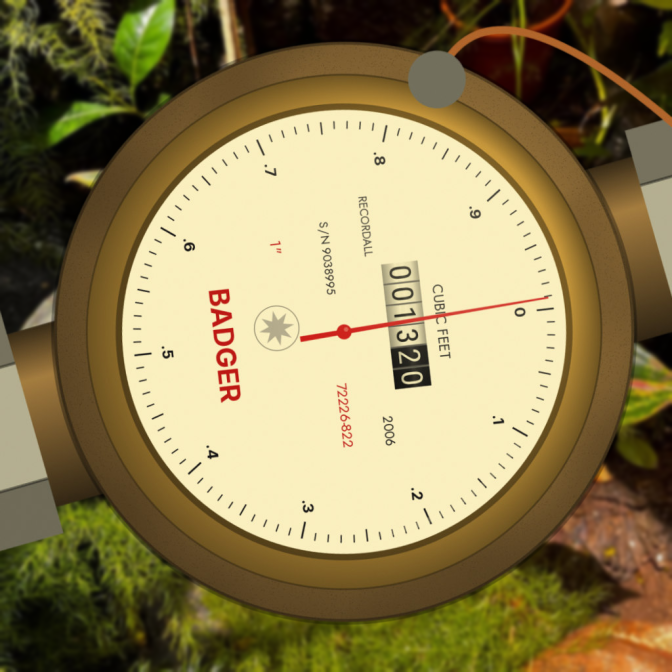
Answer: 1319.99 ft³
